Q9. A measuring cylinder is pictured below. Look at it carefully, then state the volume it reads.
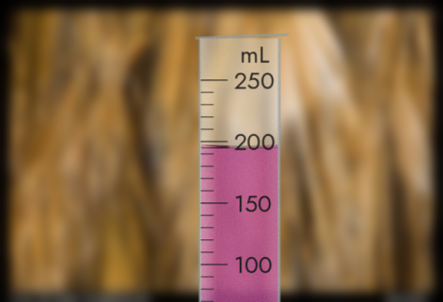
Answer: 195 mL
